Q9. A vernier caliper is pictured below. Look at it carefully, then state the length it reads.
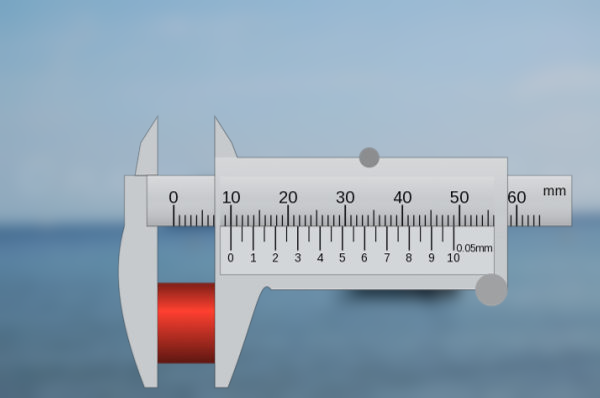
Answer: 10.0 mm
